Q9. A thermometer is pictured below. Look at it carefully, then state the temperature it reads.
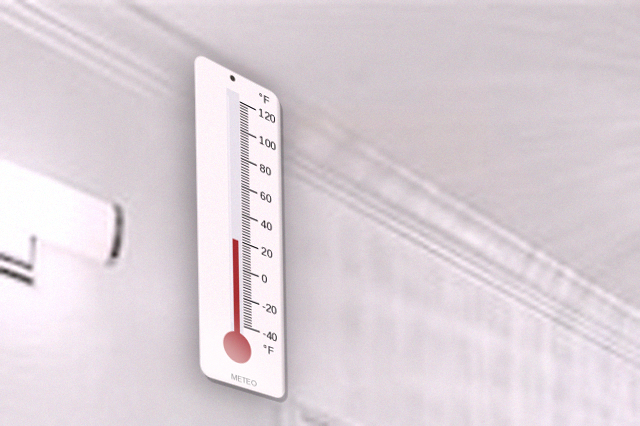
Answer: 20 °F
